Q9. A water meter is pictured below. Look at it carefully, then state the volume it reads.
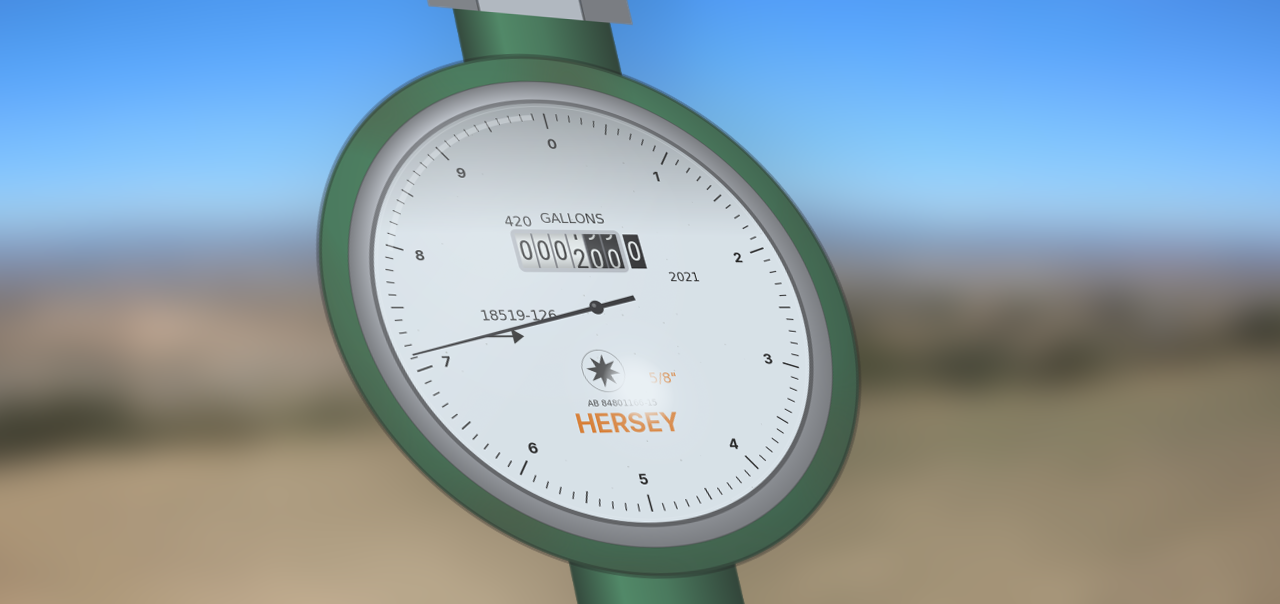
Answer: 1997.1 gal
